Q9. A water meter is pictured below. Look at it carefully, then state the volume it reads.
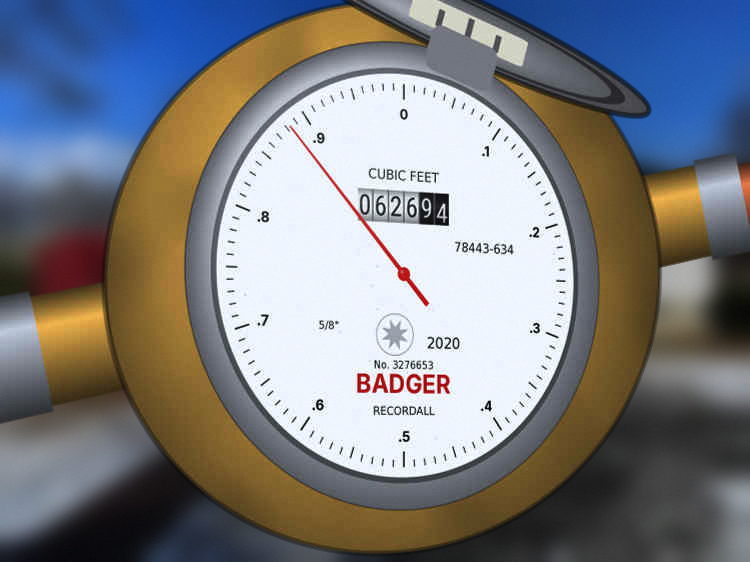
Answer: 62693.88 ft³
